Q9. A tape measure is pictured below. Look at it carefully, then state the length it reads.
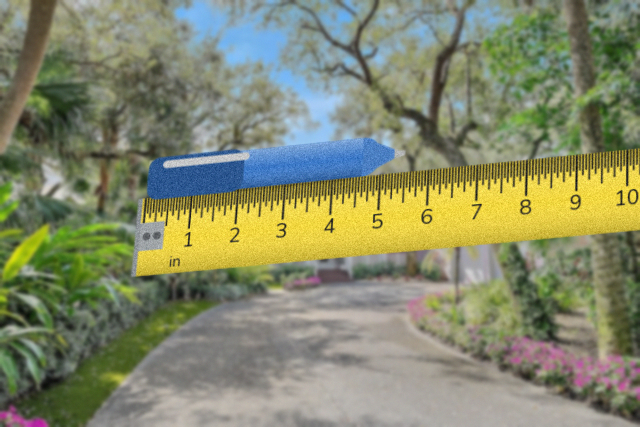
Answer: 5.5 in
